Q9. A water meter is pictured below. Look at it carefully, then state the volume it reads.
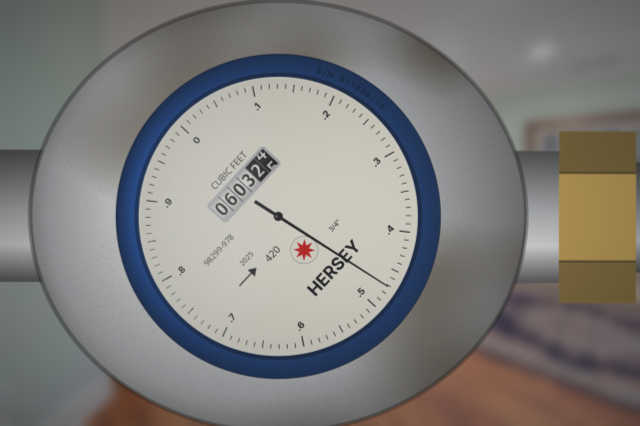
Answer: 60324.47 ft³
